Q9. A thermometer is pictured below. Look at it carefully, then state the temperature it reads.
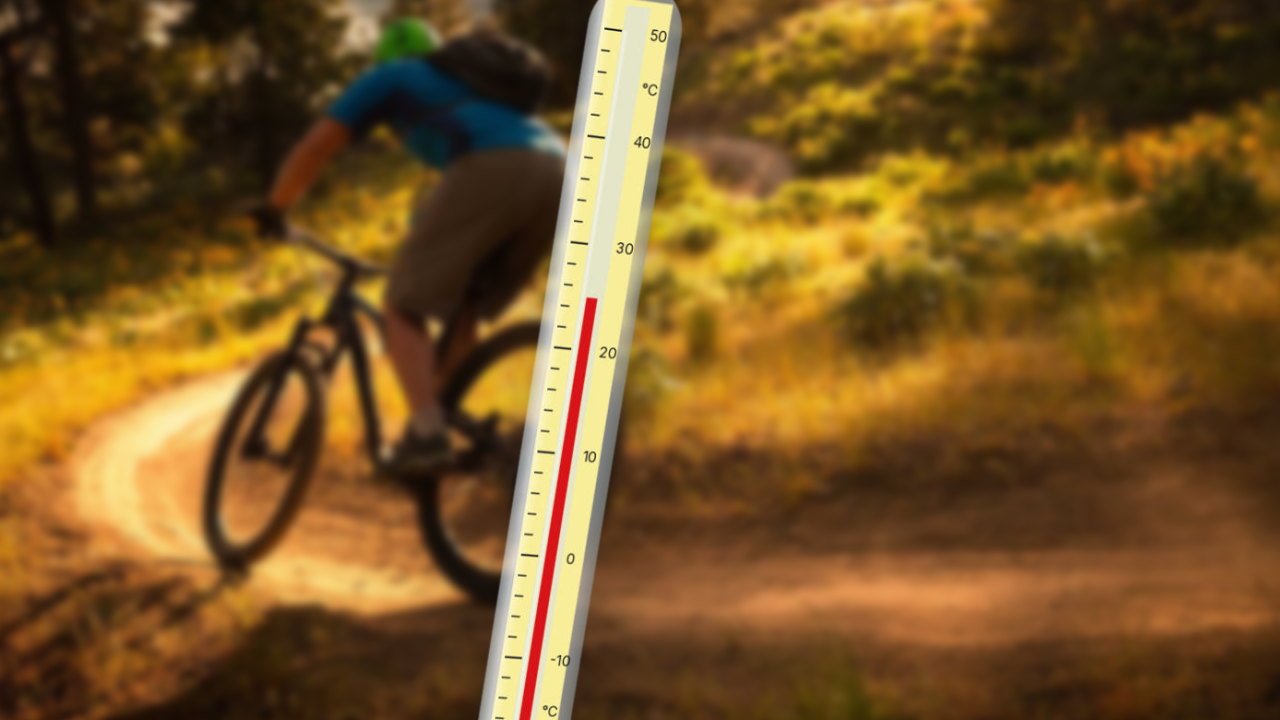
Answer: 25 °C
